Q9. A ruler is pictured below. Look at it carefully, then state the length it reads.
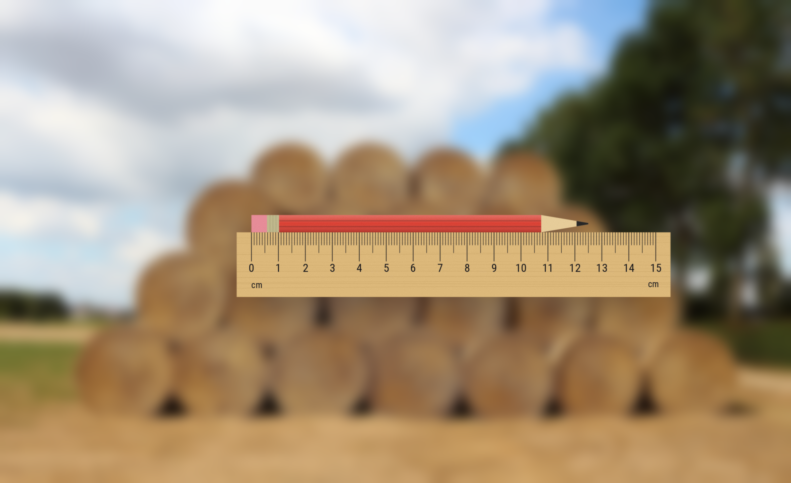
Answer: 12.5 cm
